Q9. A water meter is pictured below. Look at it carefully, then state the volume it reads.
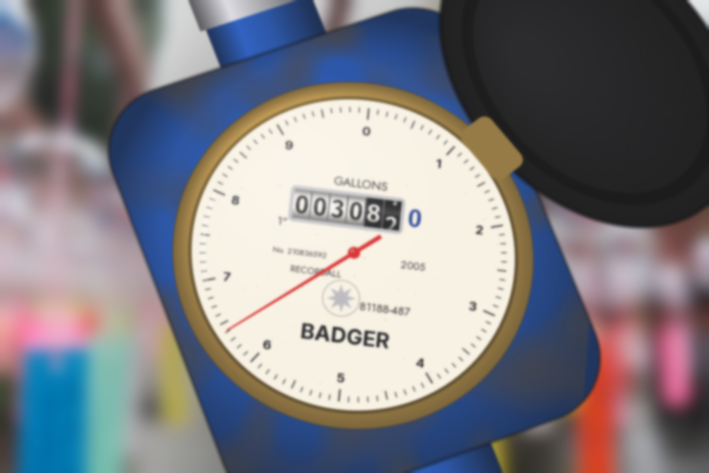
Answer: 30816.4 gal
